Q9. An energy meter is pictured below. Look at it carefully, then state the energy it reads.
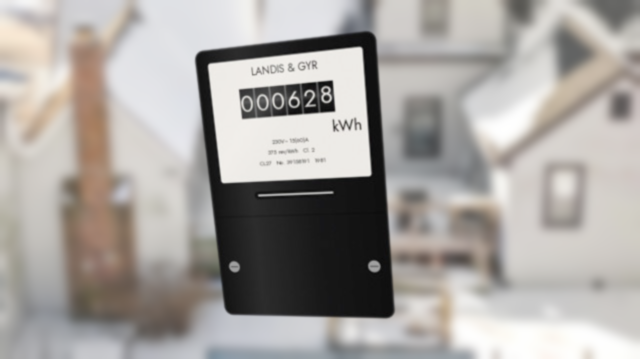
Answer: 628 kWh
